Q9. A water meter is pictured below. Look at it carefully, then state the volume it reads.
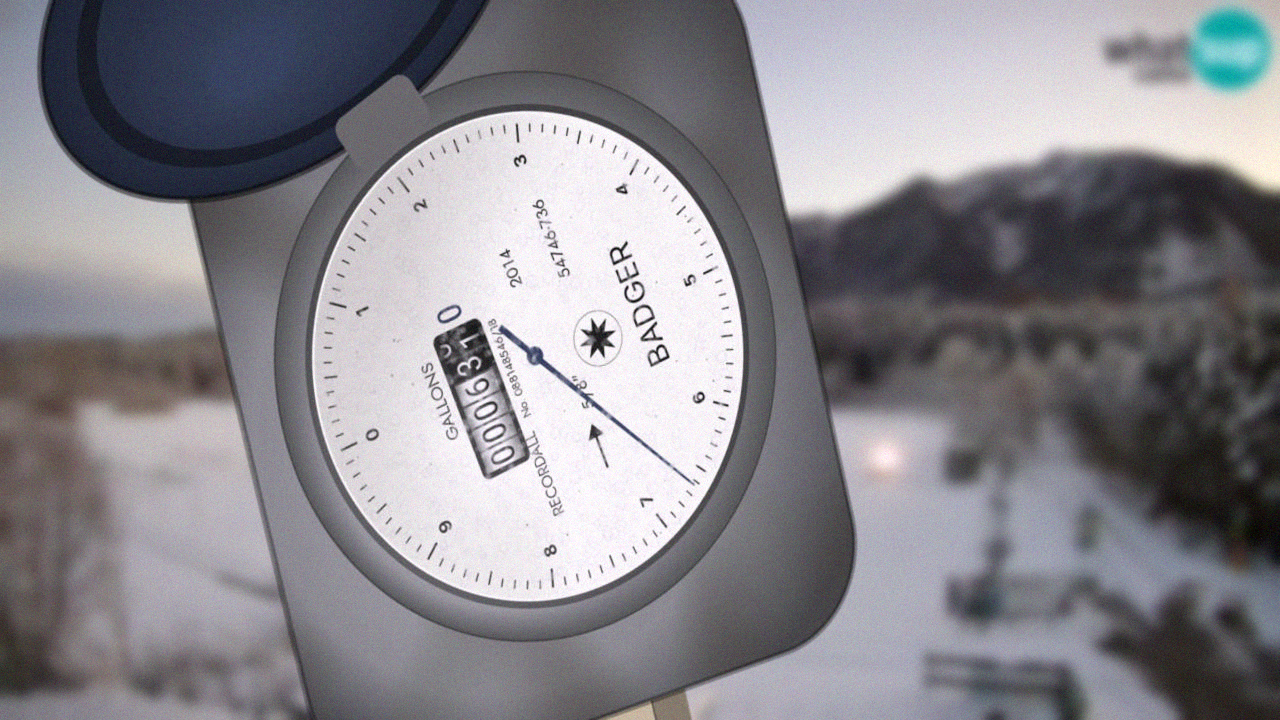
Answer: 6306.6 gal
